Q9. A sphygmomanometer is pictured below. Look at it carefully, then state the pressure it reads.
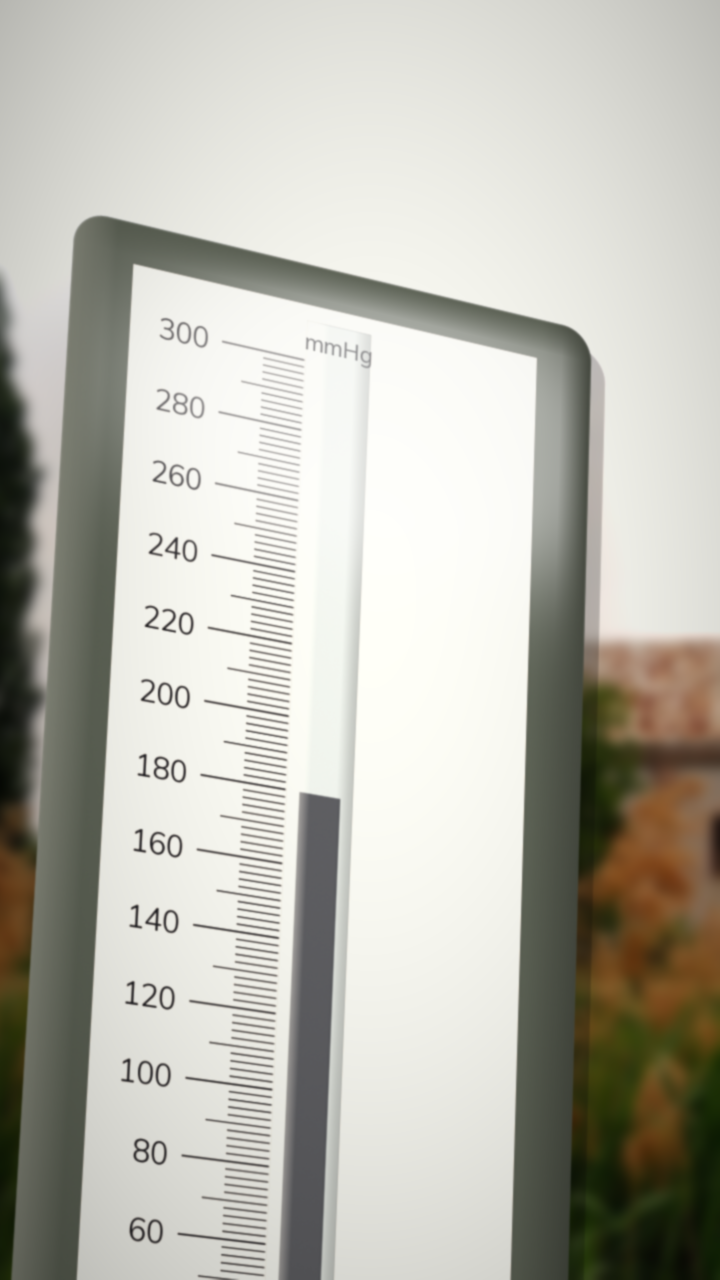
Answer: 180 mmHg
